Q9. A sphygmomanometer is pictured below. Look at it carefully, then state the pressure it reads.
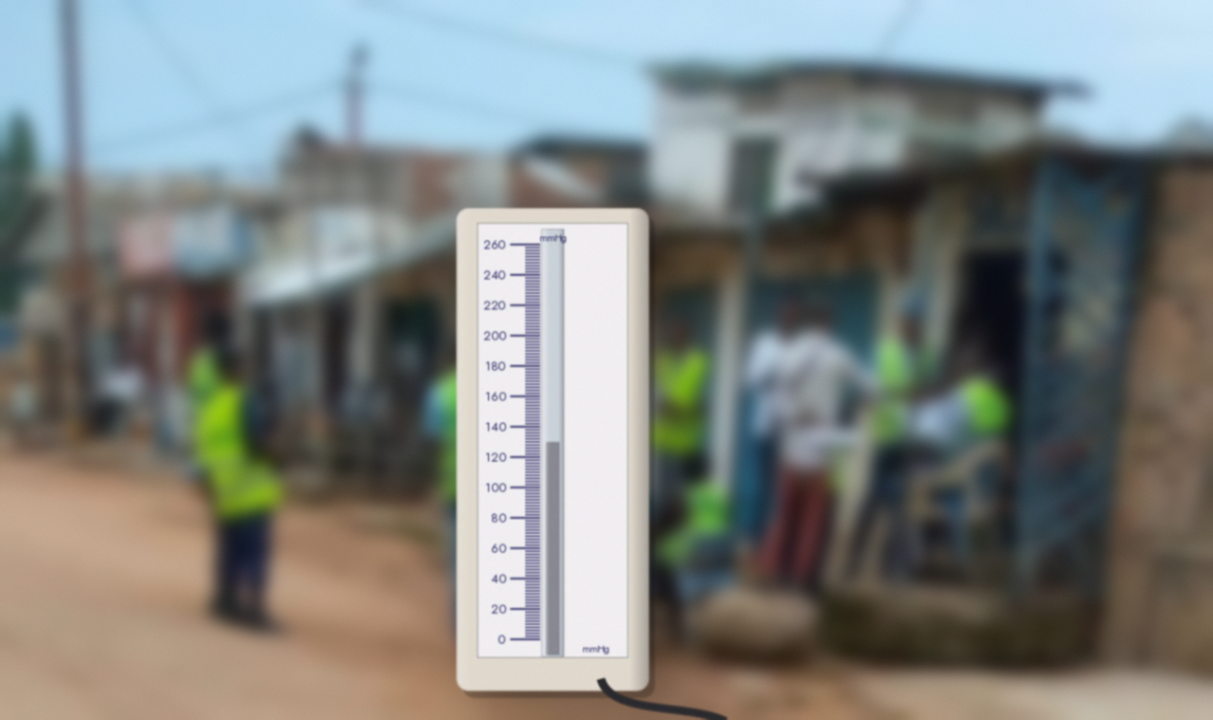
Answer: 130 mmHg
